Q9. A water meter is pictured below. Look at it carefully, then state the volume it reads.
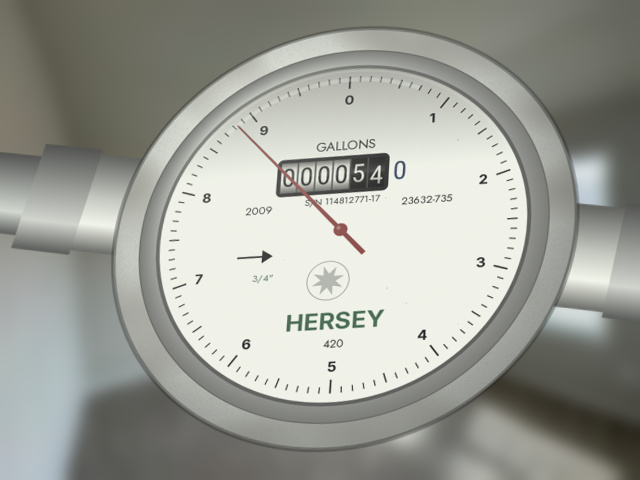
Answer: 538.8 gal
